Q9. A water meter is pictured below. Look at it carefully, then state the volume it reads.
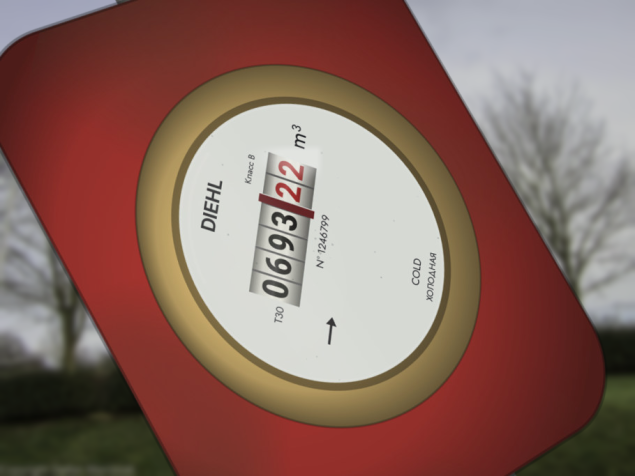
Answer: 693.22 m³
